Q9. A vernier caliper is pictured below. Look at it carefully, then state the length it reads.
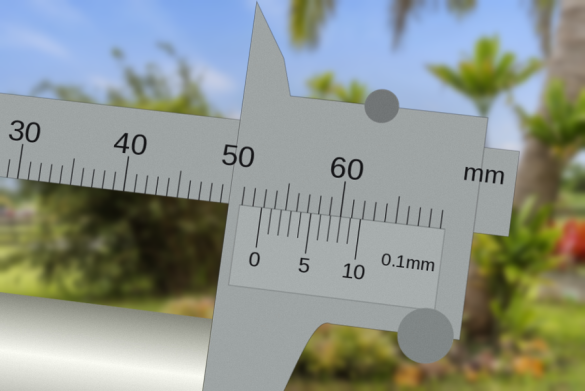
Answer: 52.8 mm
